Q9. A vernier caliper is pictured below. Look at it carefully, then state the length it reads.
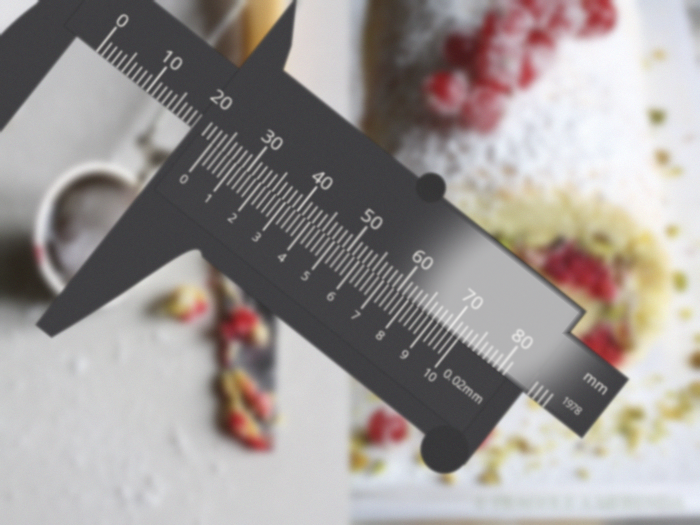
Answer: 23.0 mm
